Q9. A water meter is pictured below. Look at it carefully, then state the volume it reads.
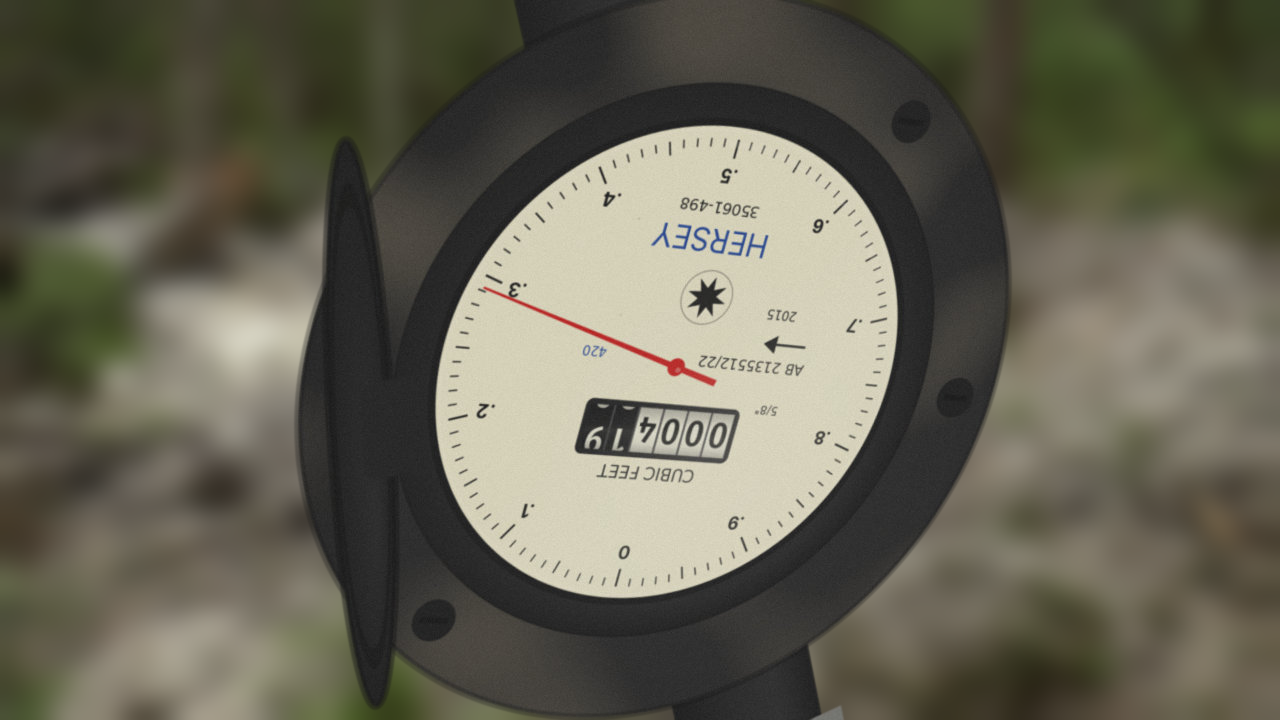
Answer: 419.29 ft³
